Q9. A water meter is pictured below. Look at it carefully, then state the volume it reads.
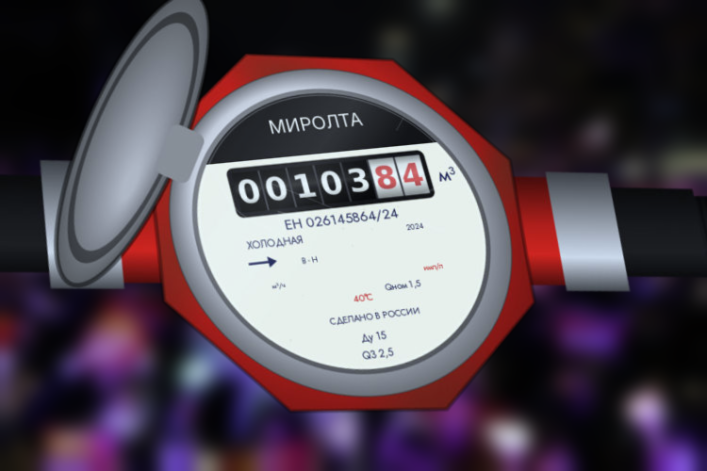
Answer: 103.84 m³
